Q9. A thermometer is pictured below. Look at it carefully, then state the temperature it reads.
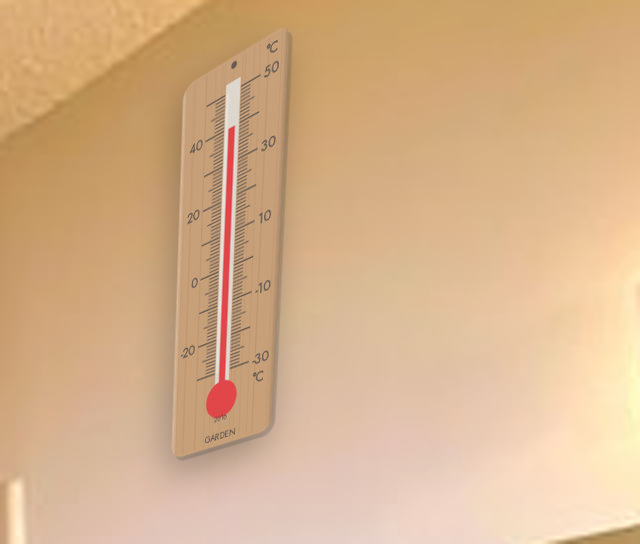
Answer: 40 °C
